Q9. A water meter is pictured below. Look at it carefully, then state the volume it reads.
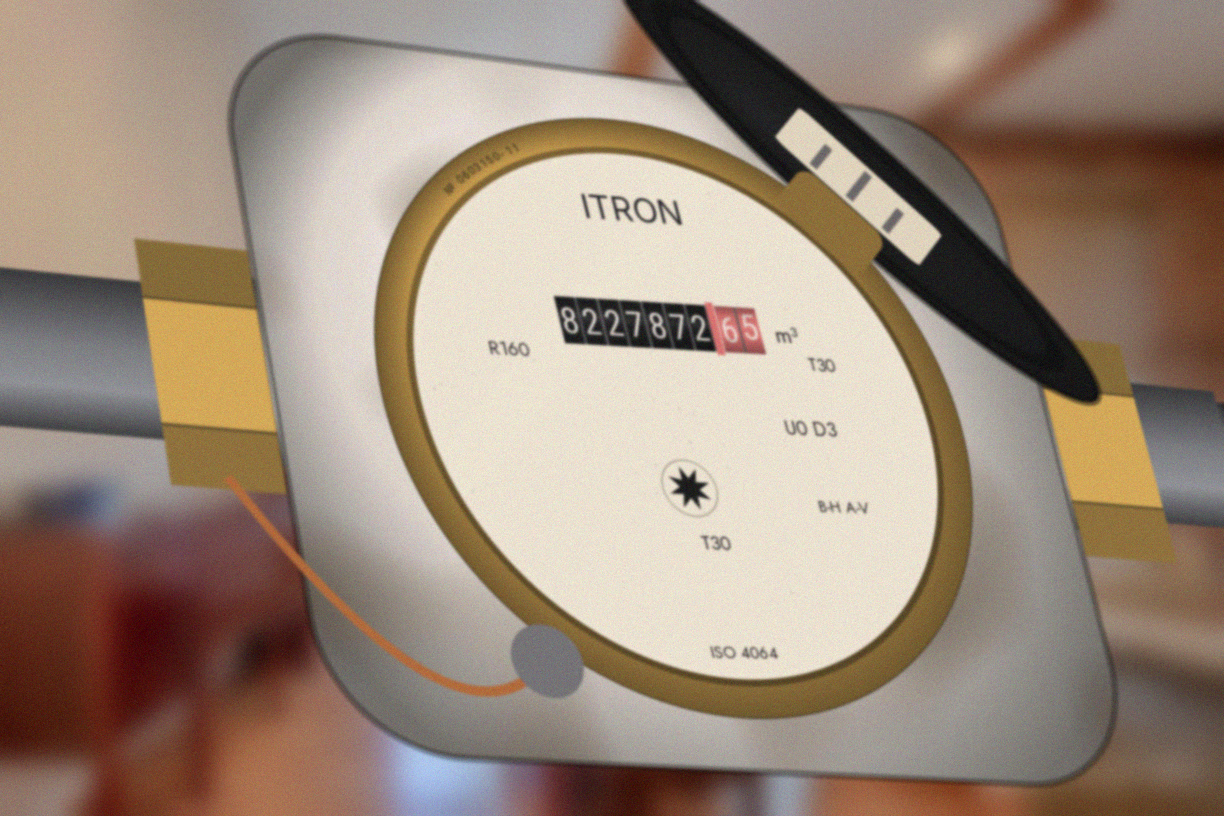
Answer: 8227872.65 m³
